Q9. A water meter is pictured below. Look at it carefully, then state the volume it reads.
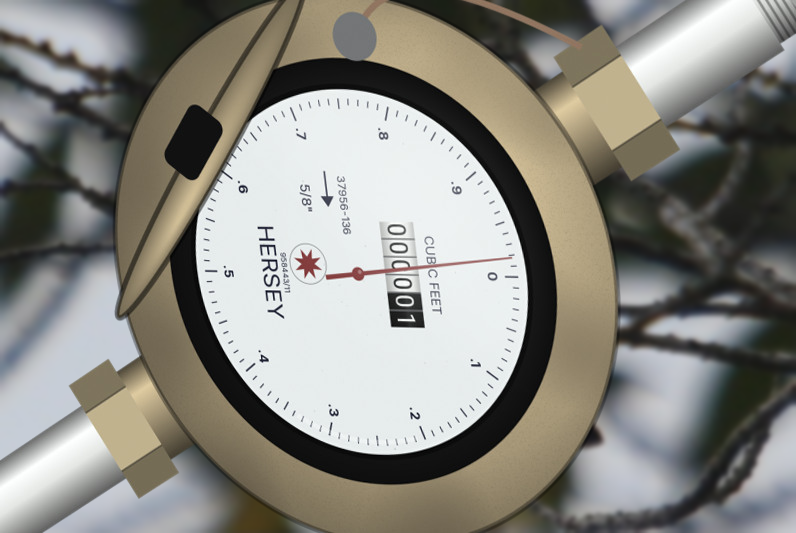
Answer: 0.98 ft³
